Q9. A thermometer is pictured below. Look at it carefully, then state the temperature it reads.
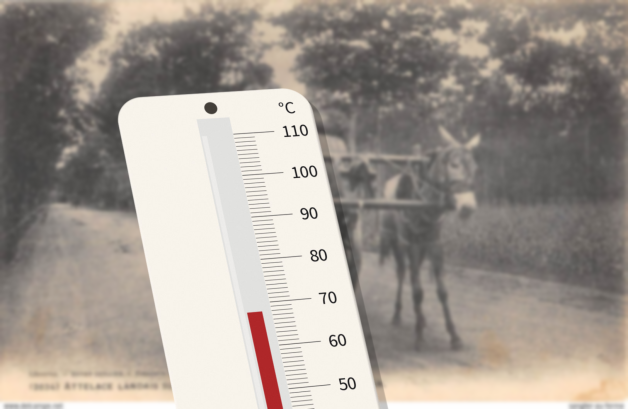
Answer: 68 °C
